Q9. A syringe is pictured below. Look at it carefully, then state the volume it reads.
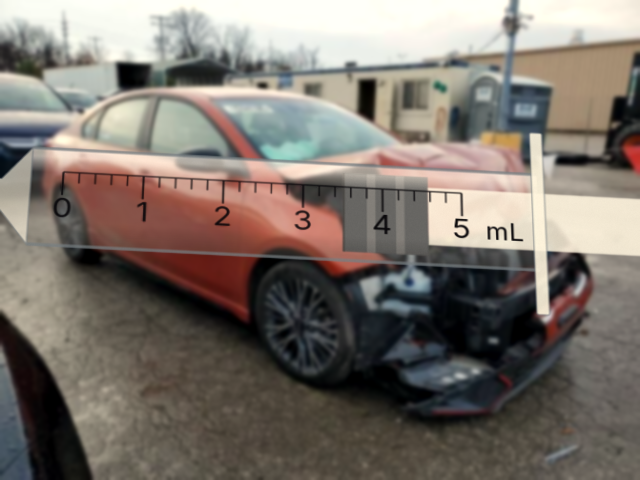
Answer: 3.5 mL
